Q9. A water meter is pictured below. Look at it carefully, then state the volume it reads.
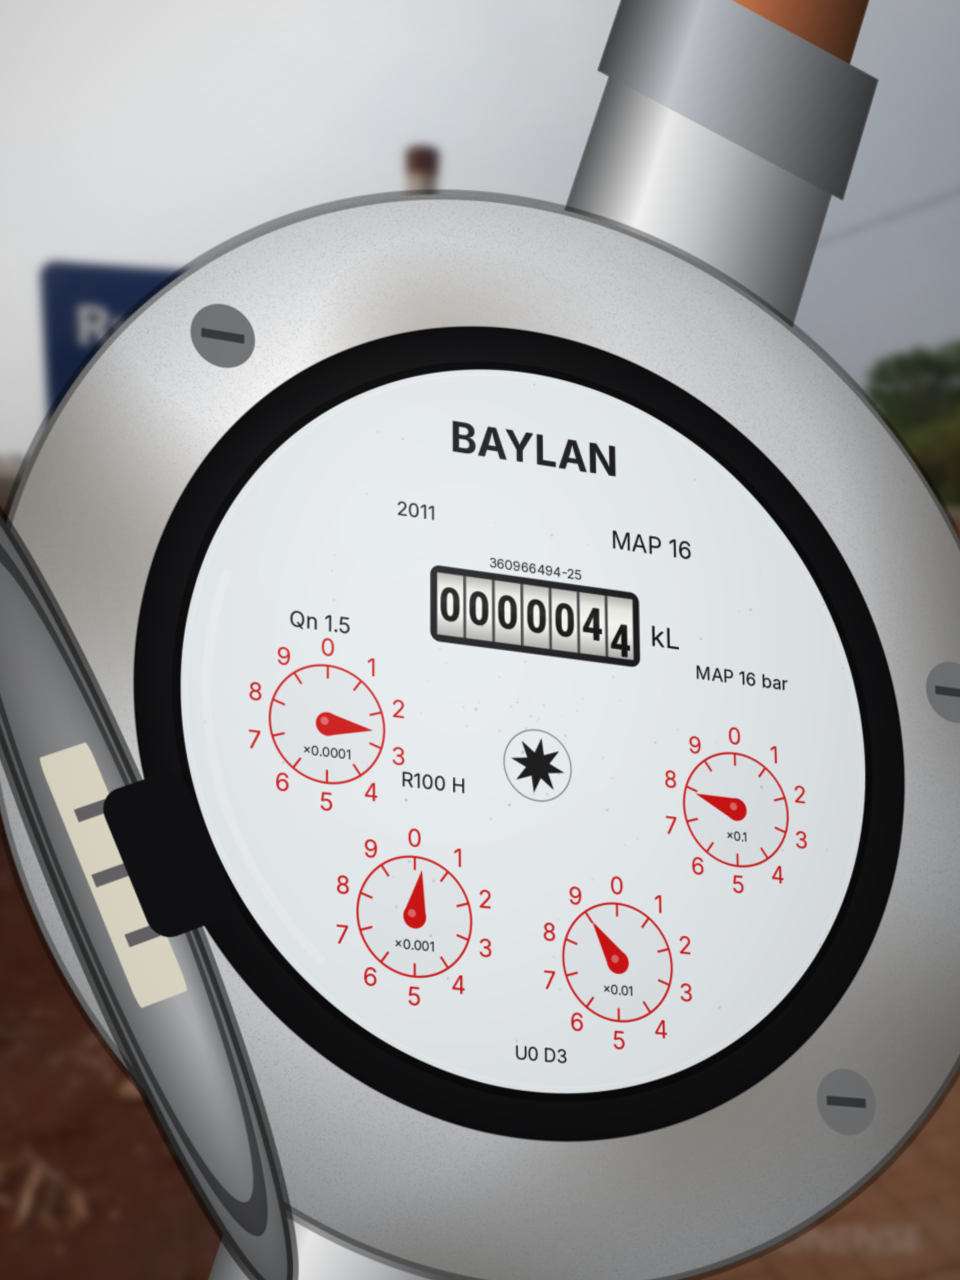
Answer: 43.7902 kL
